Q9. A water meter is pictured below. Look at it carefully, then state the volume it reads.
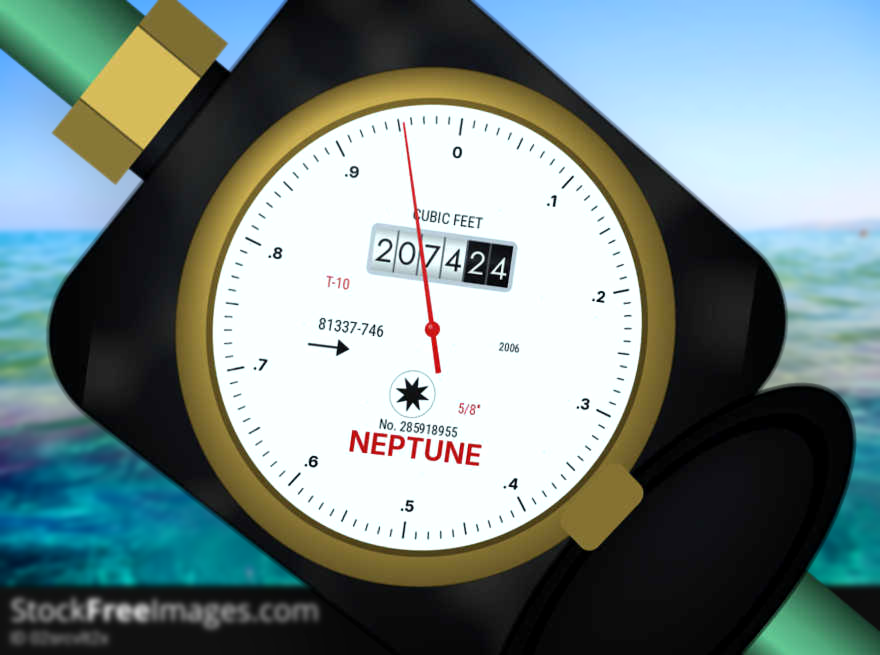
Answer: 207423.95 ft³
